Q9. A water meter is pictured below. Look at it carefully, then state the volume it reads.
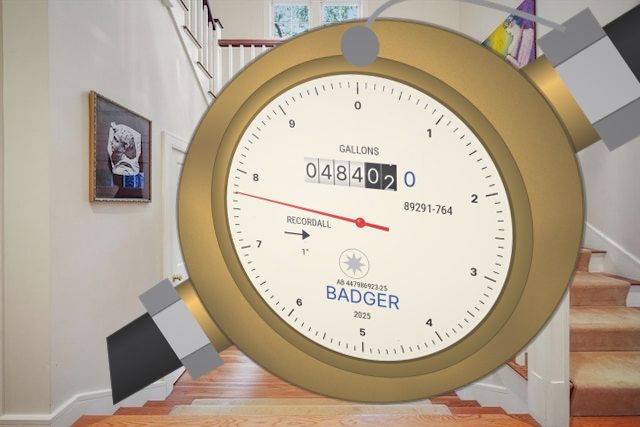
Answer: 484017.7 gal
